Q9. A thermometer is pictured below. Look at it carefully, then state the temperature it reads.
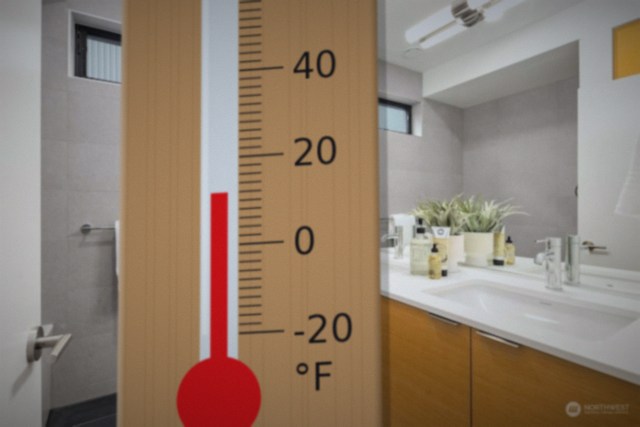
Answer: 12 °F
